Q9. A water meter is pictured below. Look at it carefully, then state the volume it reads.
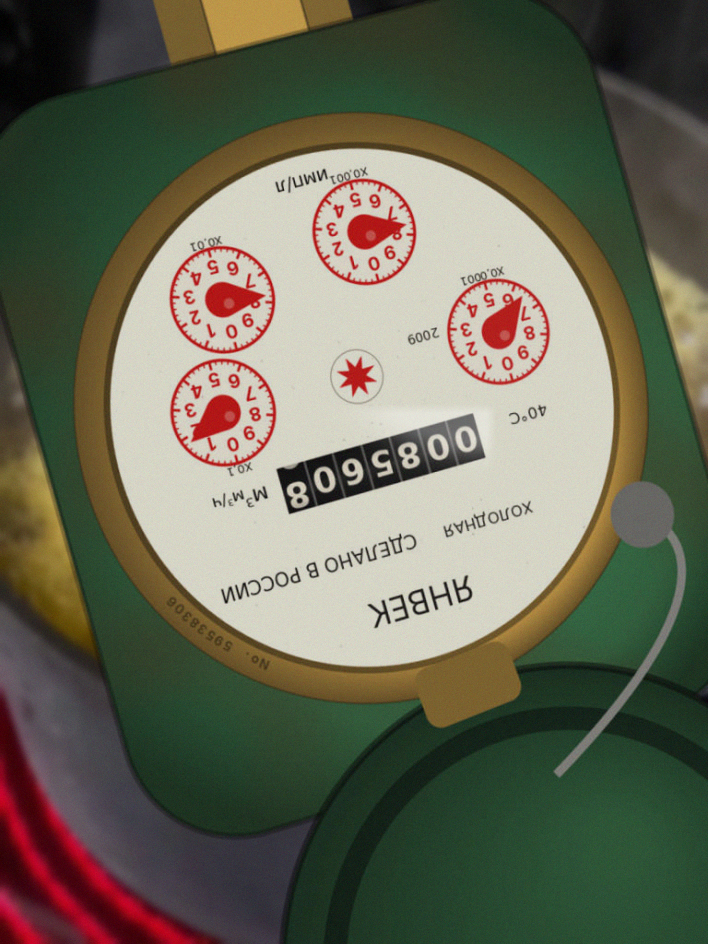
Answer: 85608.1776 m³
